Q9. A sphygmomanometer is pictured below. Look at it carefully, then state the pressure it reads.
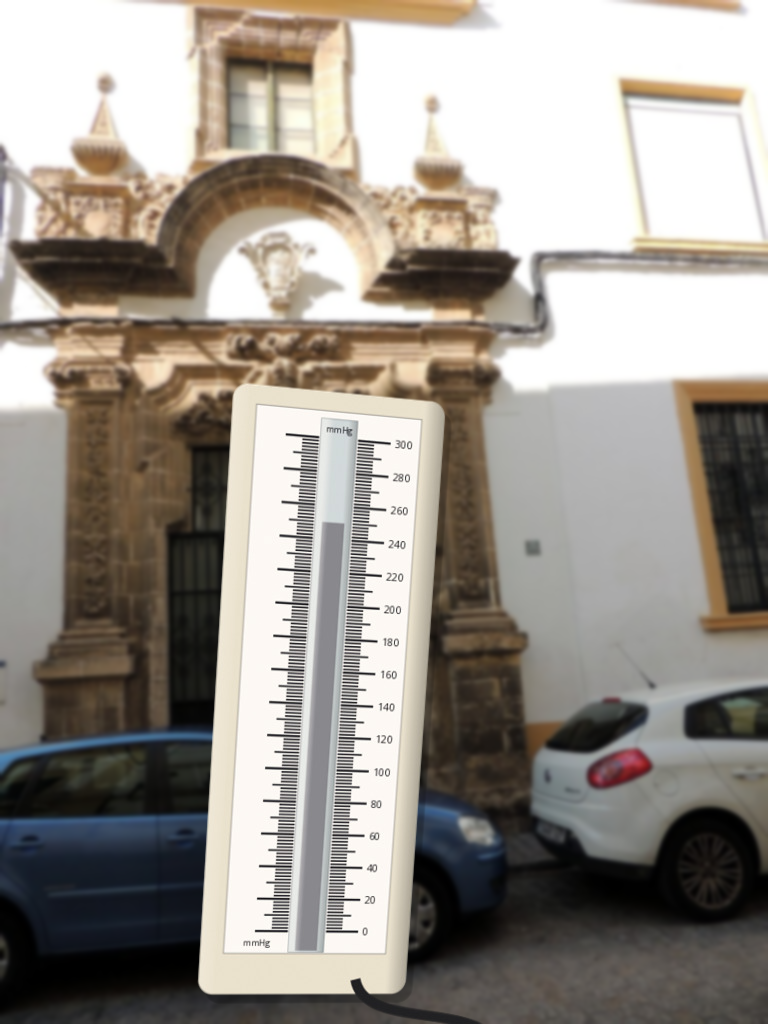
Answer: 250 mmHg
